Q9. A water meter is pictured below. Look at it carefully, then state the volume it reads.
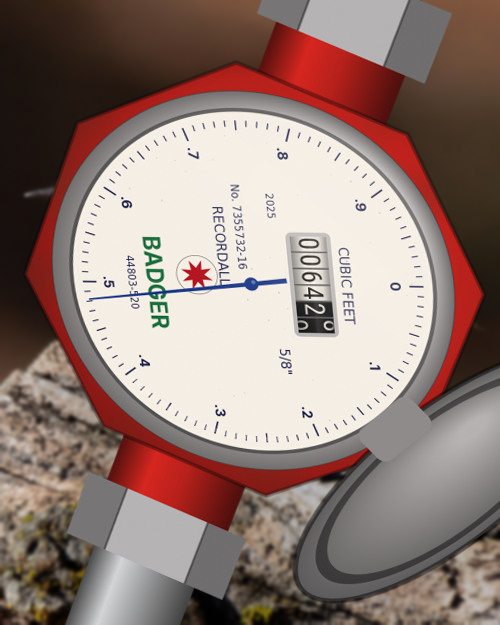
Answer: 6428.48 ft³
